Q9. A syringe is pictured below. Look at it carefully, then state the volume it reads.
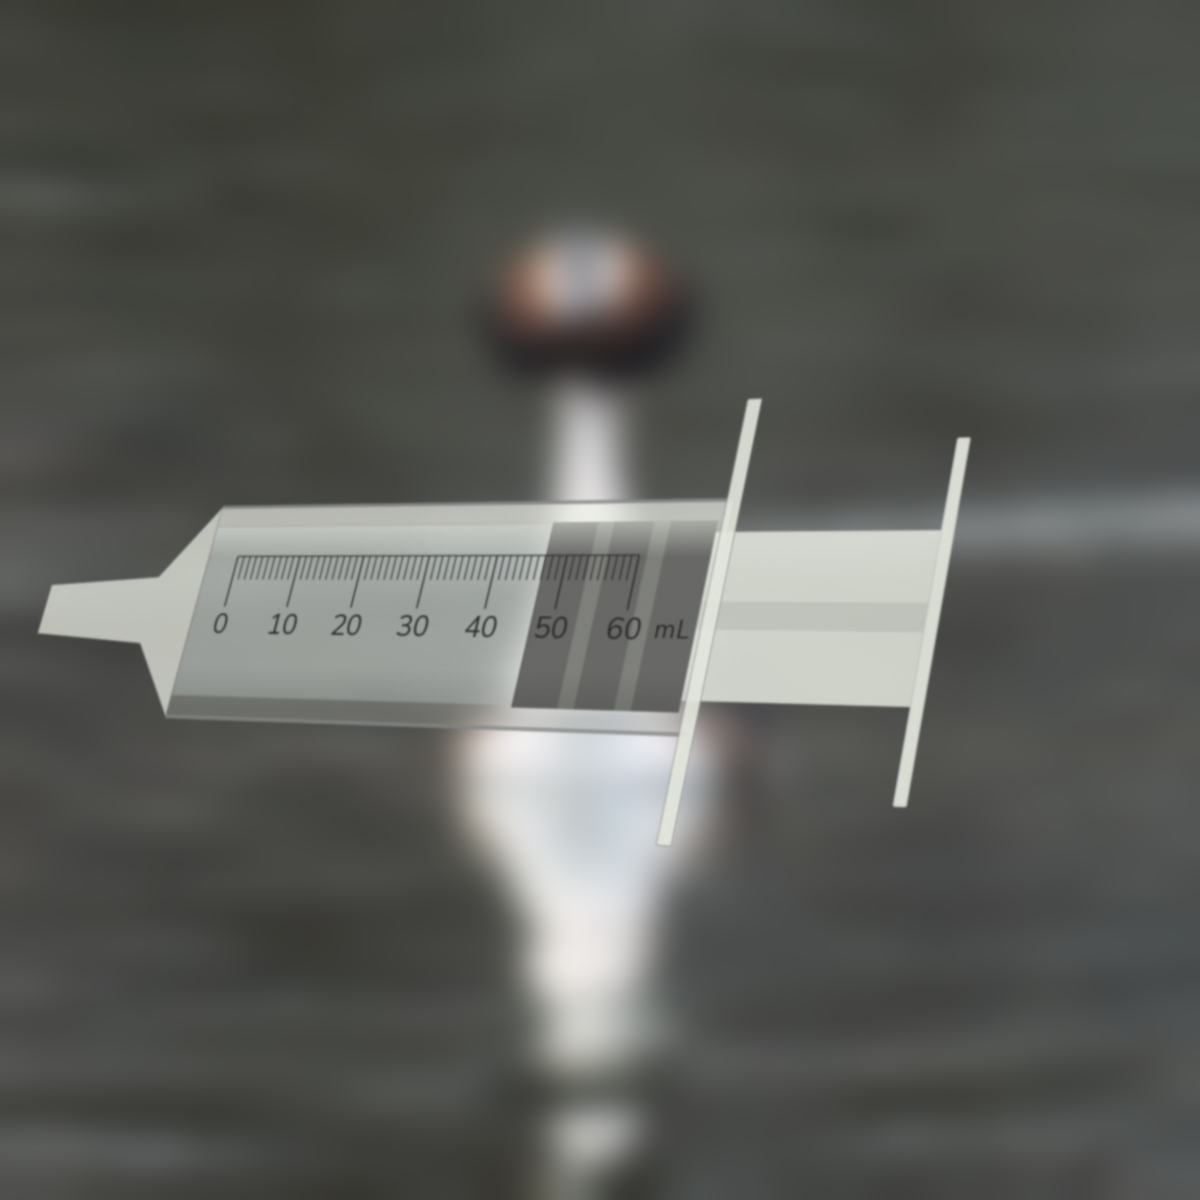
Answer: 47 mL
